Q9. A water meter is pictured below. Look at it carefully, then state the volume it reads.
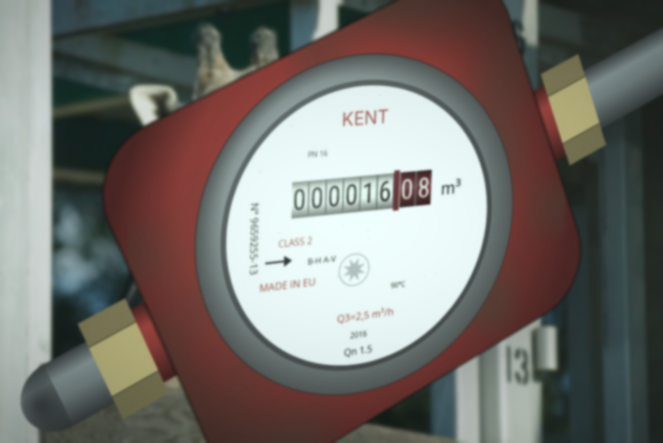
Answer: 16.08 m³
